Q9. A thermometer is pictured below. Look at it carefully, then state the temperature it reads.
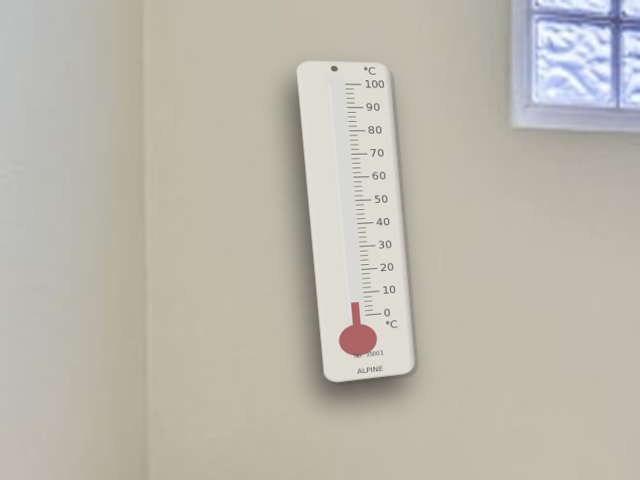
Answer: 6 °C
